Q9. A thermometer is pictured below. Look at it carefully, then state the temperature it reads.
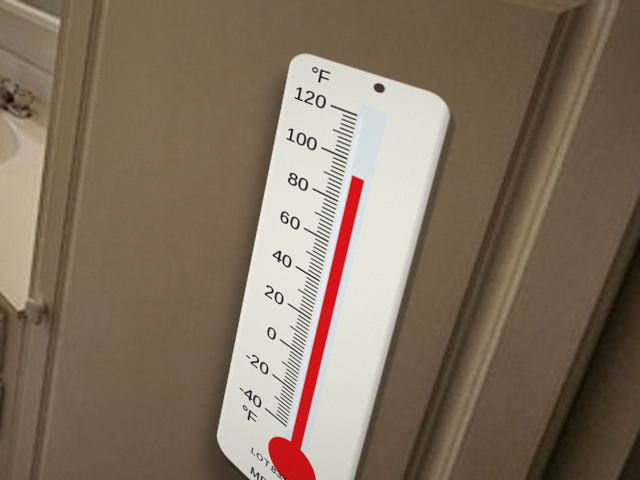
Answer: 94 °F
